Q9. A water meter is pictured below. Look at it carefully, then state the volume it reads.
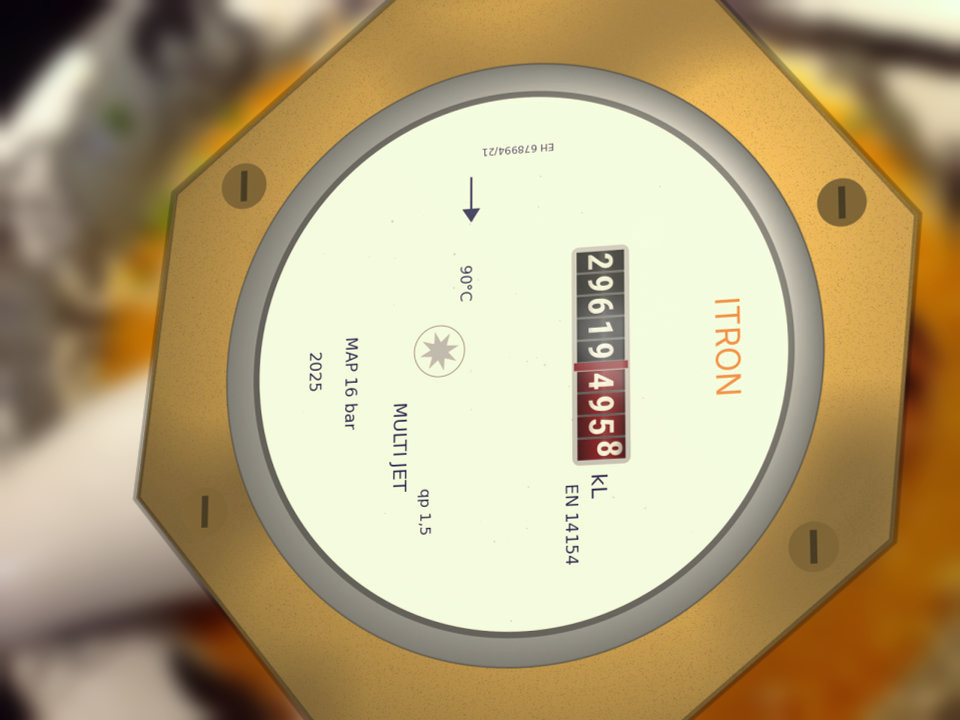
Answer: 29619.4958 kL
